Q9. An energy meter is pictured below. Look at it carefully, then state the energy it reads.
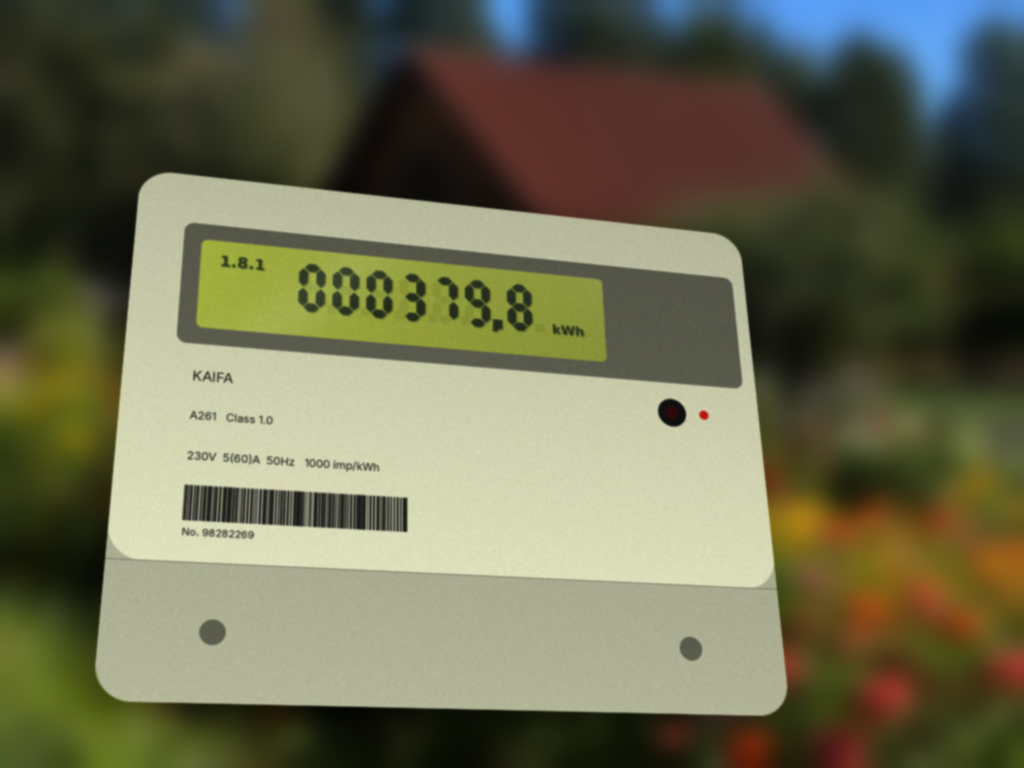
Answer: 379.8 kWh
